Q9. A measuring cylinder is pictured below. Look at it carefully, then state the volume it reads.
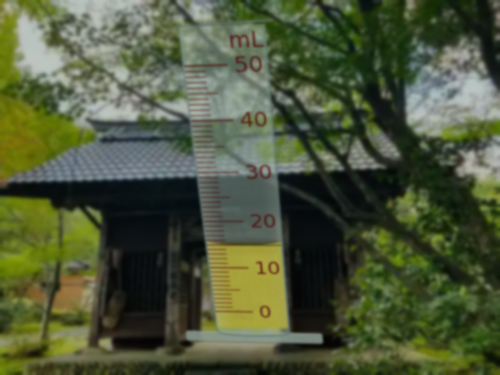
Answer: 15 mL
